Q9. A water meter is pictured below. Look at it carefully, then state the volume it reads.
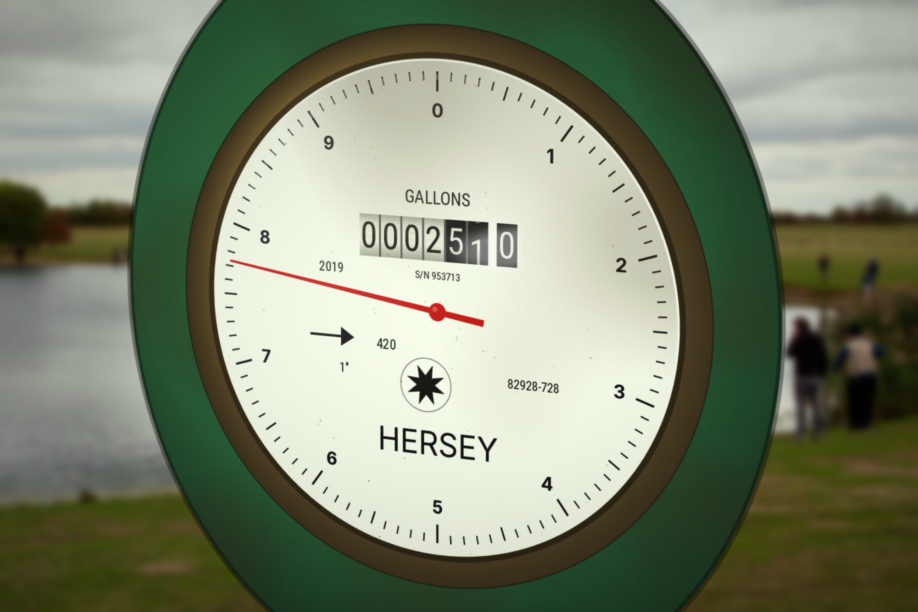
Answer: 2507.7 gal
